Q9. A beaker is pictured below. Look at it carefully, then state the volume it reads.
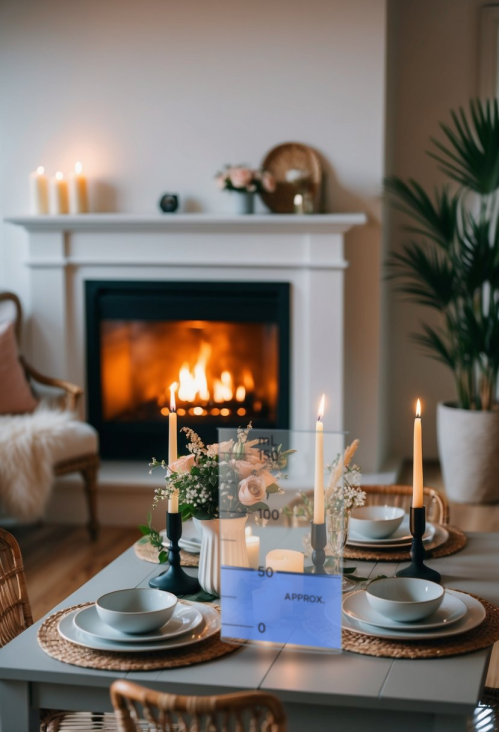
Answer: 50 mL
